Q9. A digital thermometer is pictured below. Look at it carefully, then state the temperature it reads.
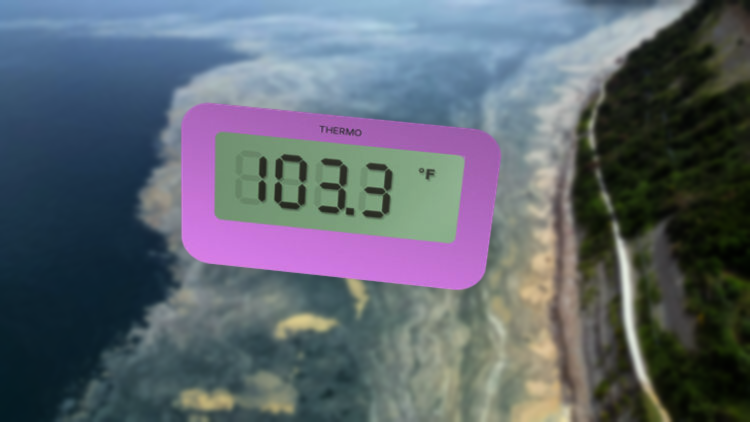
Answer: 103.3 °F
